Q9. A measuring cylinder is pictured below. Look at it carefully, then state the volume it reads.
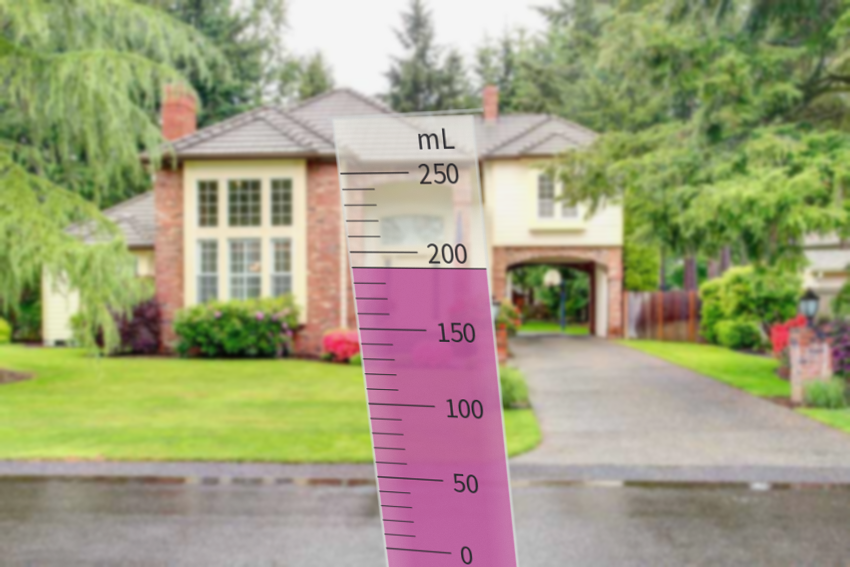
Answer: 190 mL
